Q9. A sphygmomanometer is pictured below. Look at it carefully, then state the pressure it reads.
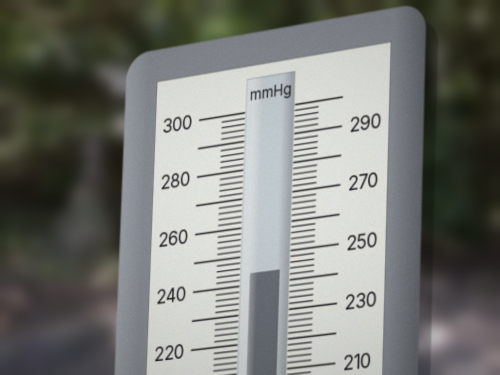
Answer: 244 mmHg
